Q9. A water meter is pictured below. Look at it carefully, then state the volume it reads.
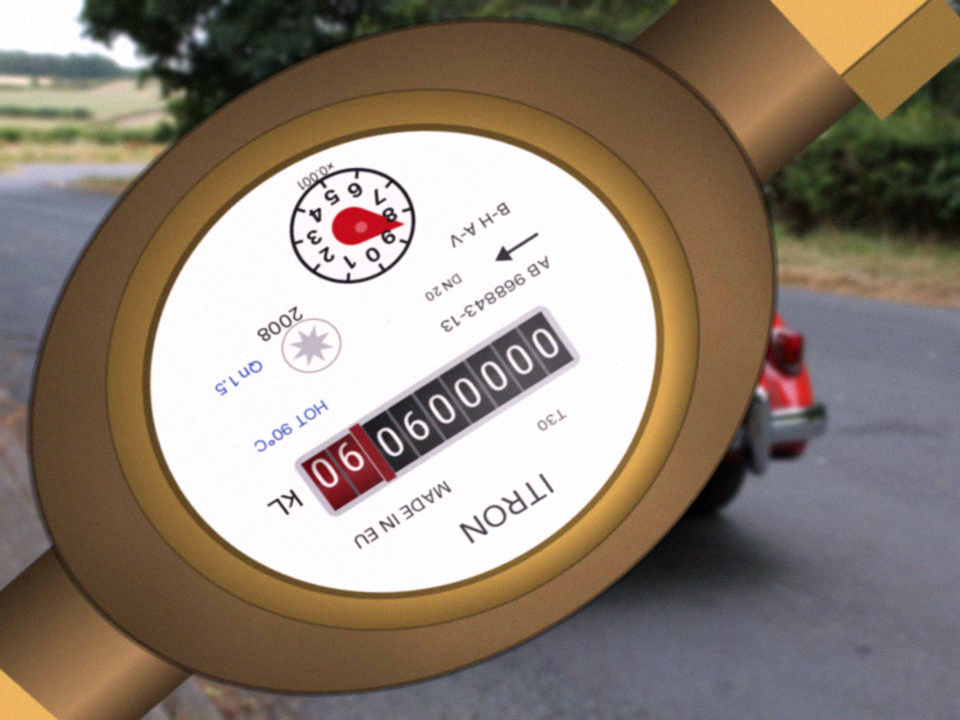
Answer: 90.898 kL
